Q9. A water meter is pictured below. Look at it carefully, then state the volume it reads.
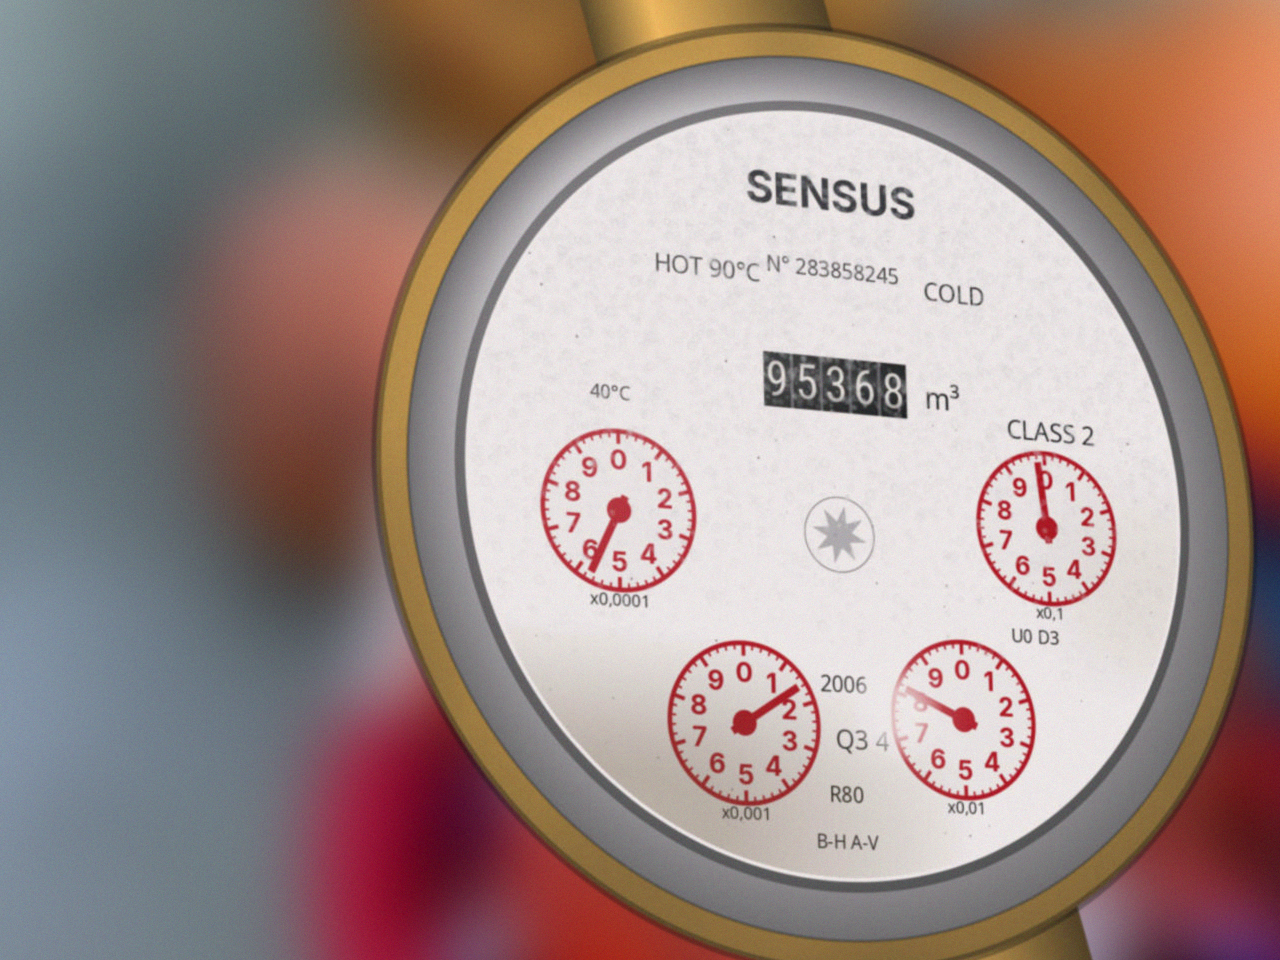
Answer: 95367.9815 m³
